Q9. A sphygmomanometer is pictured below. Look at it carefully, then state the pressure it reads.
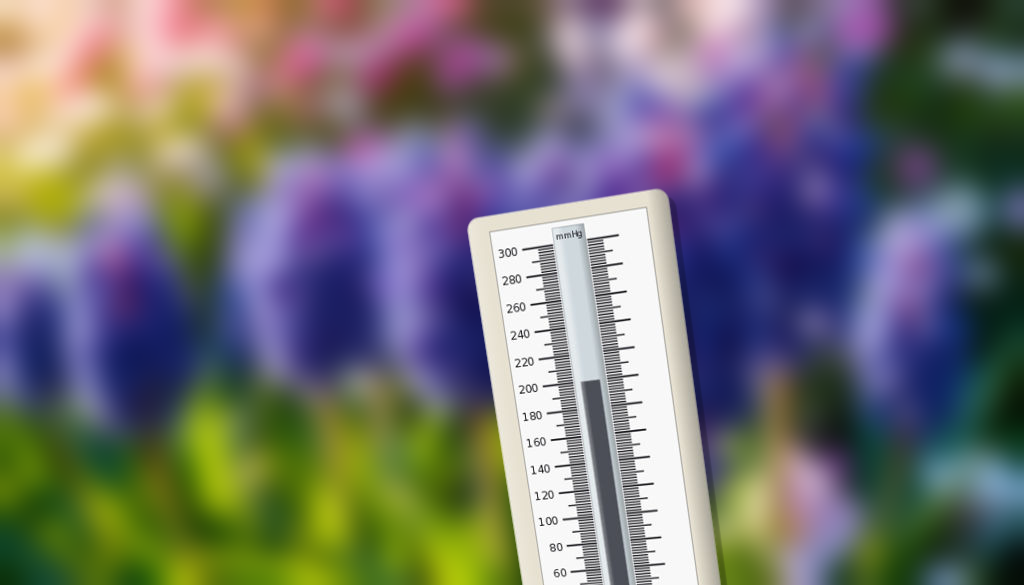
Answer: 200 mmHg
